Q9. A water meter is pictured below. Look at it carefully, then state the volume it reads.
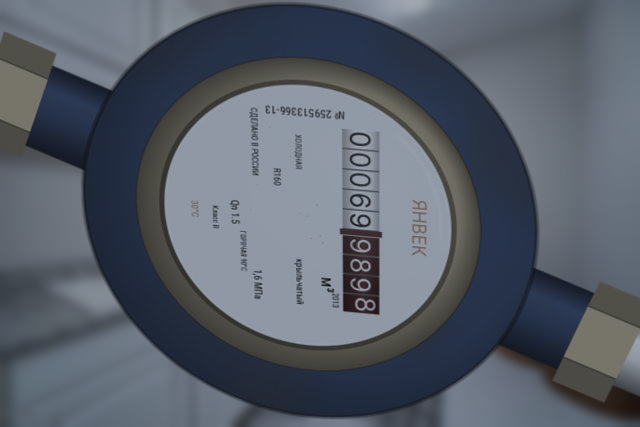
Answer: 69.9898 m³
